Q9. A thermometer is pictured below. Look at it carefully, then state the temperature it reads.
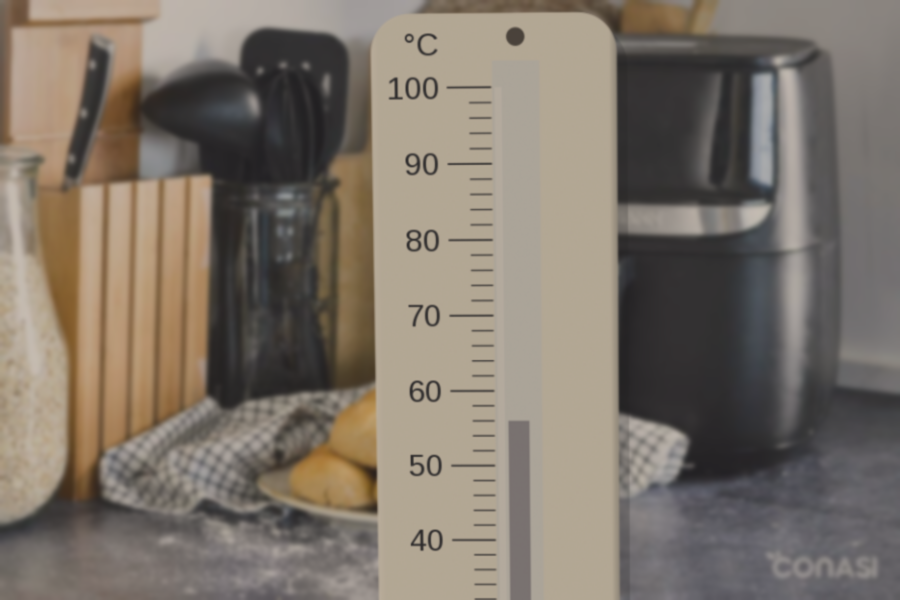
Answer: 56 °C
